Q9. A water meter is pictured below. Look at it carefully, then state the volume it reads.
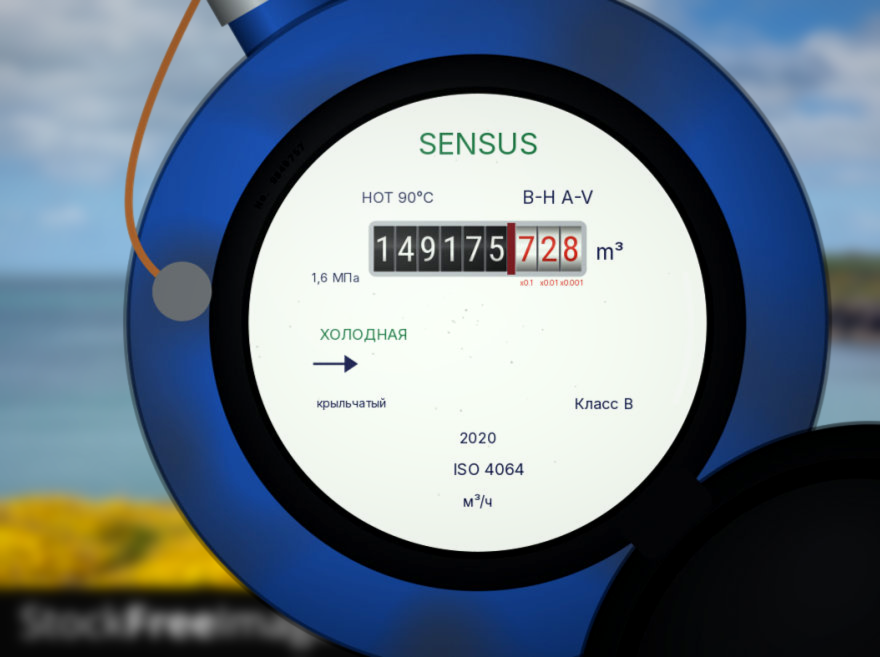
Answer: 149175.728 m³
